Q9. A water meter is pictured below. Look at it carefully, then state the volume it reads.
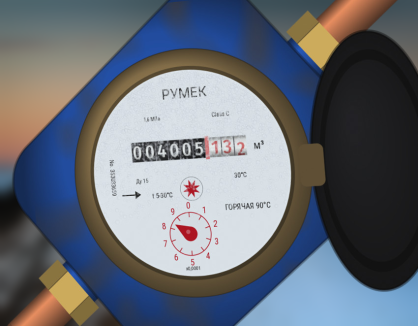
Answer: 4005.1318 m³
